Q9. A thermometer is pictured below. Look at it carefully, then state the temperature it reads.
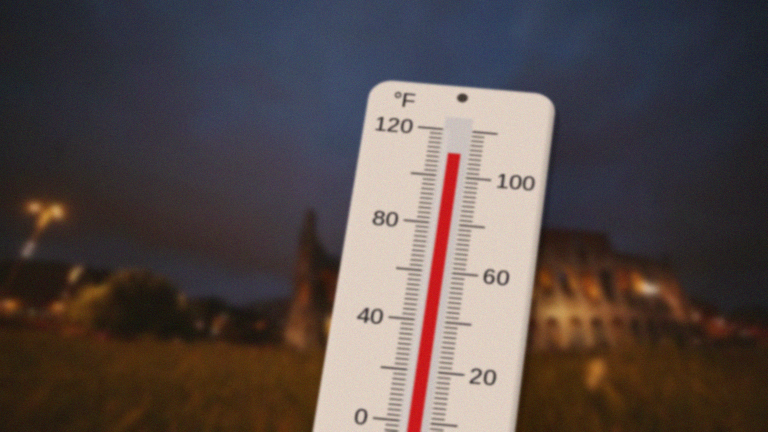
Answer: 110 °F
